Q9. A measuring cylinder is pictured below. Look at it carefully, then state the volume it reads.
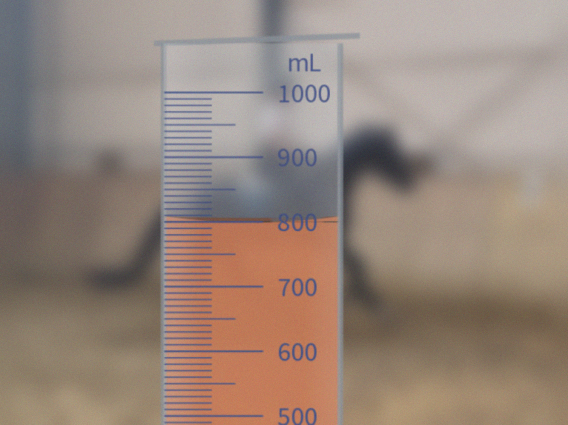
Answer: 800 mL
